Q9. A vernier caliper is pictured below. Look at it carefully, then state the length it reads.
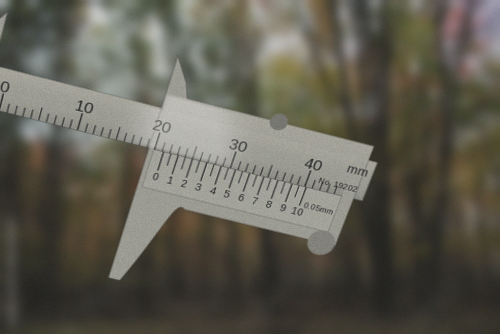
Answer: 21.2 mm
